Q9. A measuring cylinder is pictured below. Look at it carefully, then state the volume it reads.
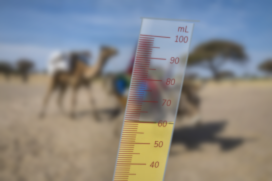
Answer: 60 mL
